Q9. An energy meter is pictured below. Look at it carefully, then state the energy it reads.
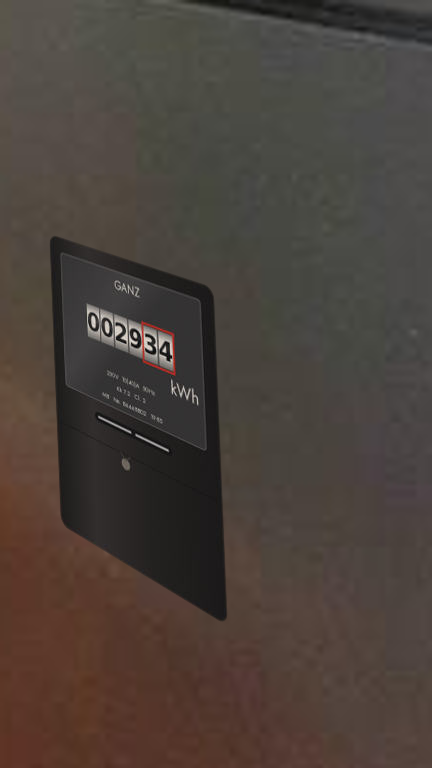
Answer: 29.34 kWh
